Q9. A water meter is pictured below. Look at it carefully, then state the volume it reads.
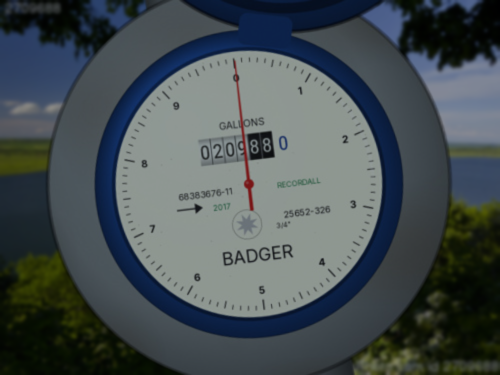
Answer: 209880.0 gal
